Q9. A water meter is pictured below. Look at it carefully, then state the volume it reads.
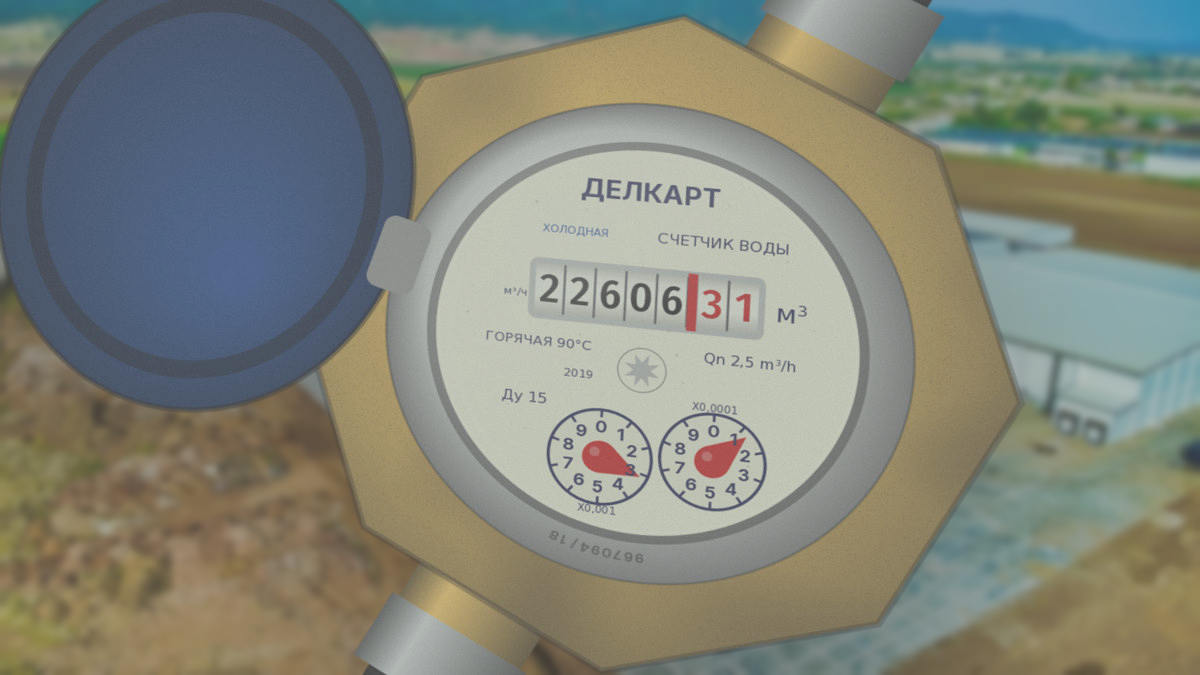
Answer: 22606.3131 m³
